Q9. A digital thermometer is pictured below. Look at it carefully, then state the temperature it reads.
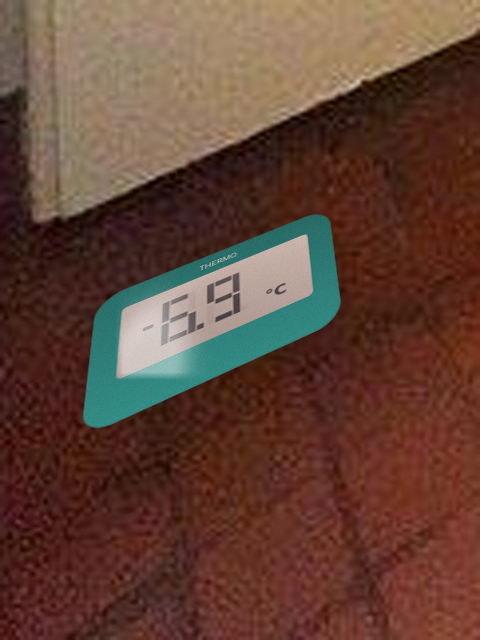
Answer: -6.9 °C
